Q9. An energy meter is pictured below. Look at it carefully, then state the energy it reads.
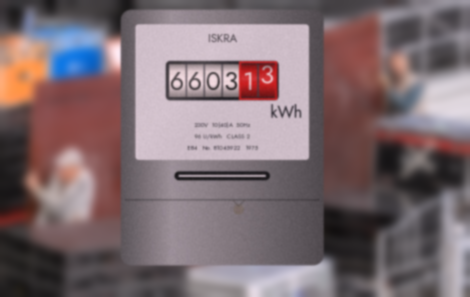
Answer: 6603.13 kWh
